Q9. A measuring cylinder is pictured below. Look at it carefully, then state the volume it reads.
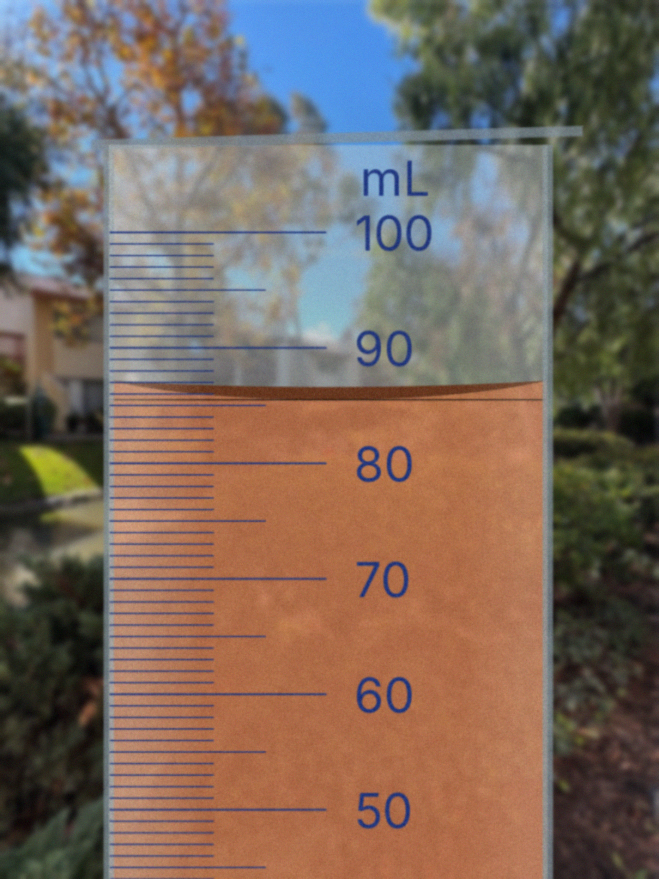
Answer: 85.5 mL
